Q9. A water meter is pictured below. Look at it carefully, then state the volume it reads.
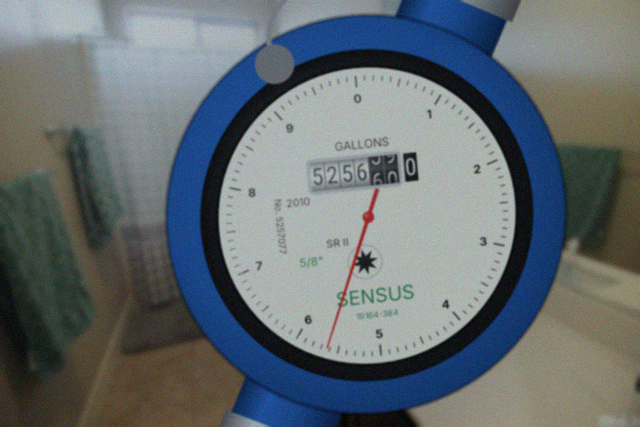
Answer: 5256595.6 gal
